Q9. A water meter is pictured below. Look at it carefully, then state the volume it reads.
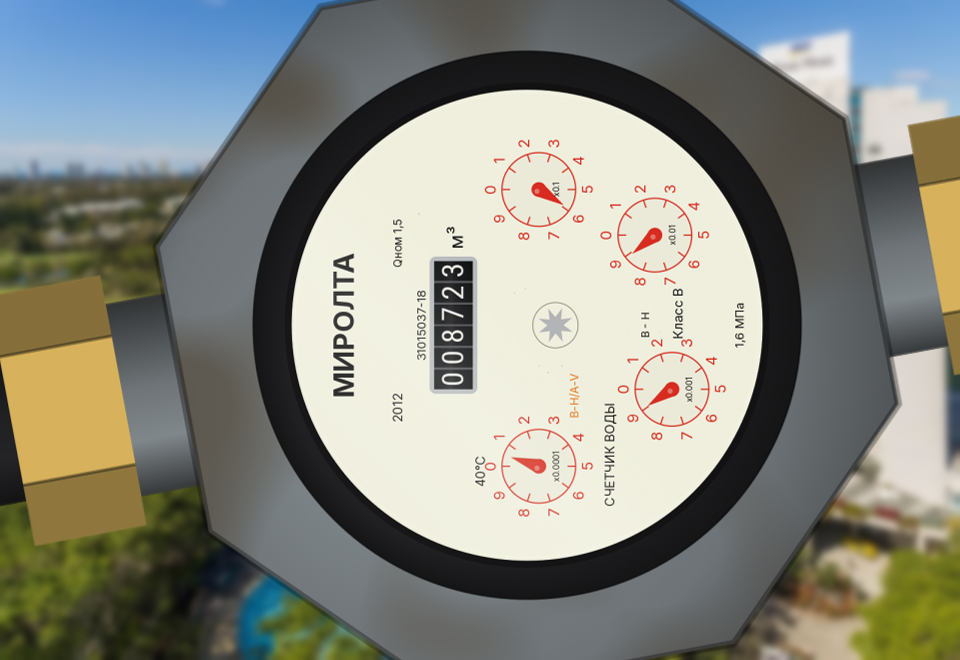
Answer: 8723.5890 m³
